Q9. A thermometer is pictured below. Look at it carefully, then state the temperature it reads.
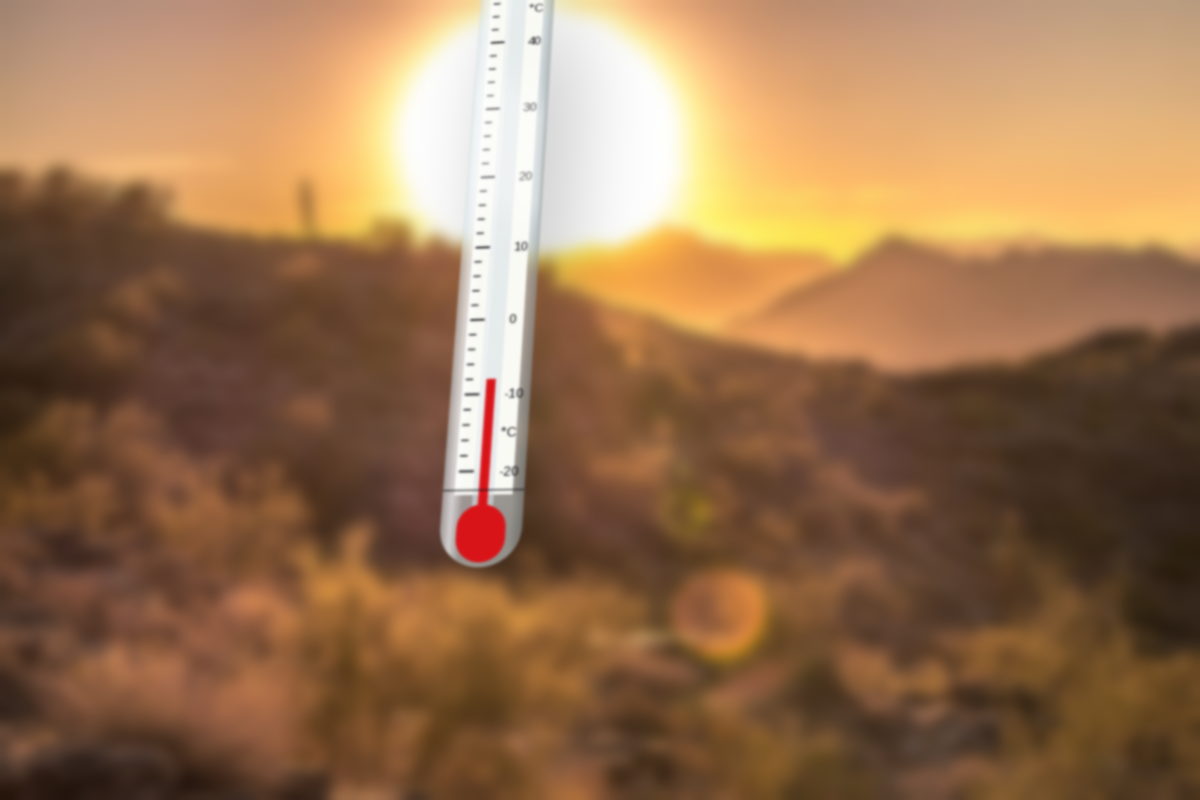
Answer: -8 °C
